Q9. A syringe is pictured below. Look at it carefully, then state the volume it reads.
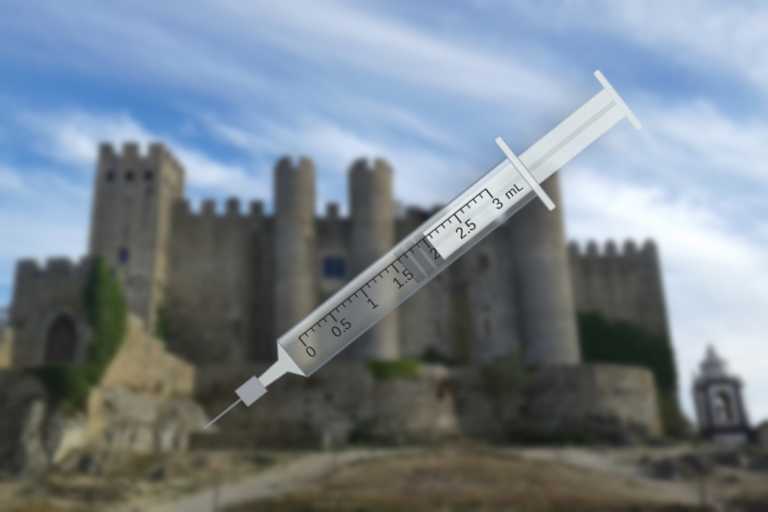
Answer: 1.6 mL
